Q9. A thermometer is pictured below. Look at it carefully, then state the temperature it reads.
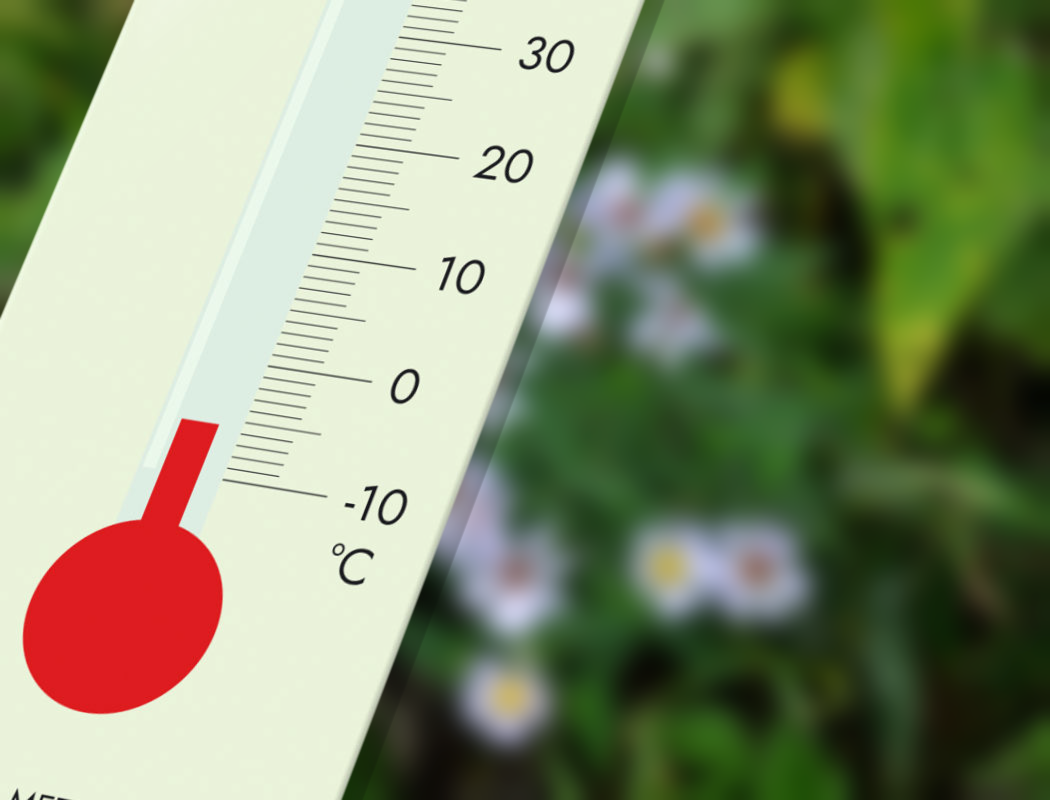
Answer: -5.5 °C
